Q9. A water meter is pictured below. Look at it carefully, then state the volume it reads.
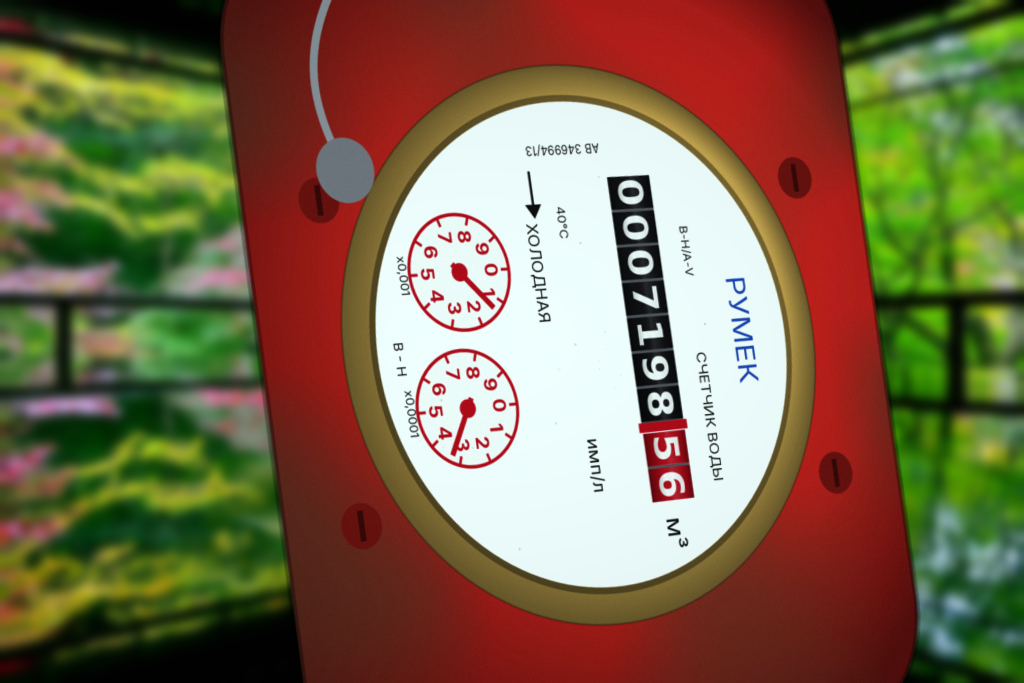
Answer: 7198.5613 m³
